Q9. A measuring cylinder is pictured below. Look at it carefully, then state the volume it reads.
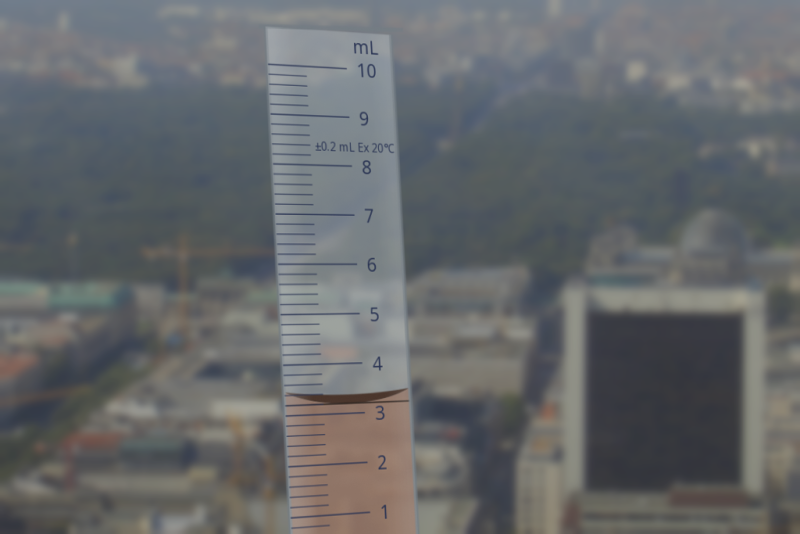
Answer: 3.2 mL
